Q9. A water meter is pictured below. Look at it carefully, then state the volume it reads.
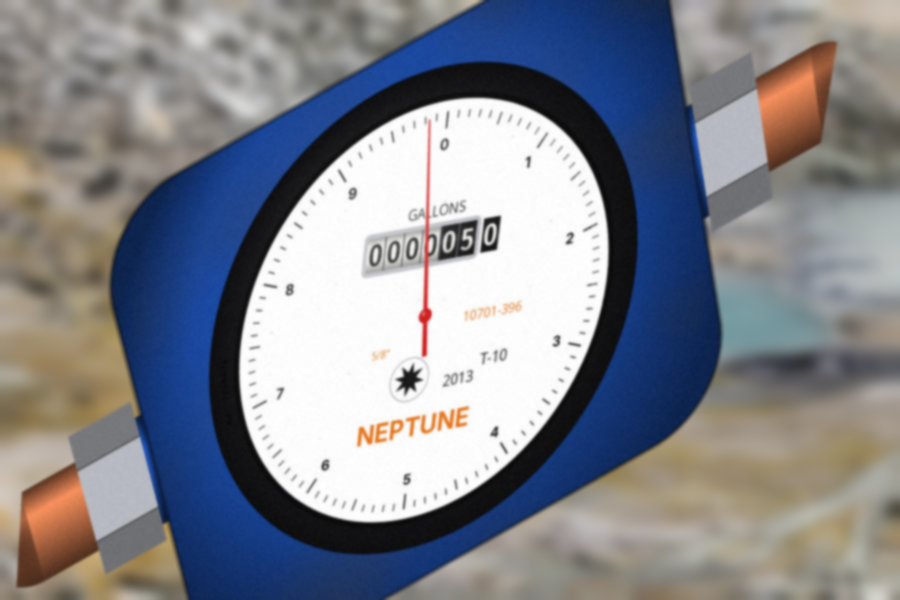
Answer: 49.8 gal
